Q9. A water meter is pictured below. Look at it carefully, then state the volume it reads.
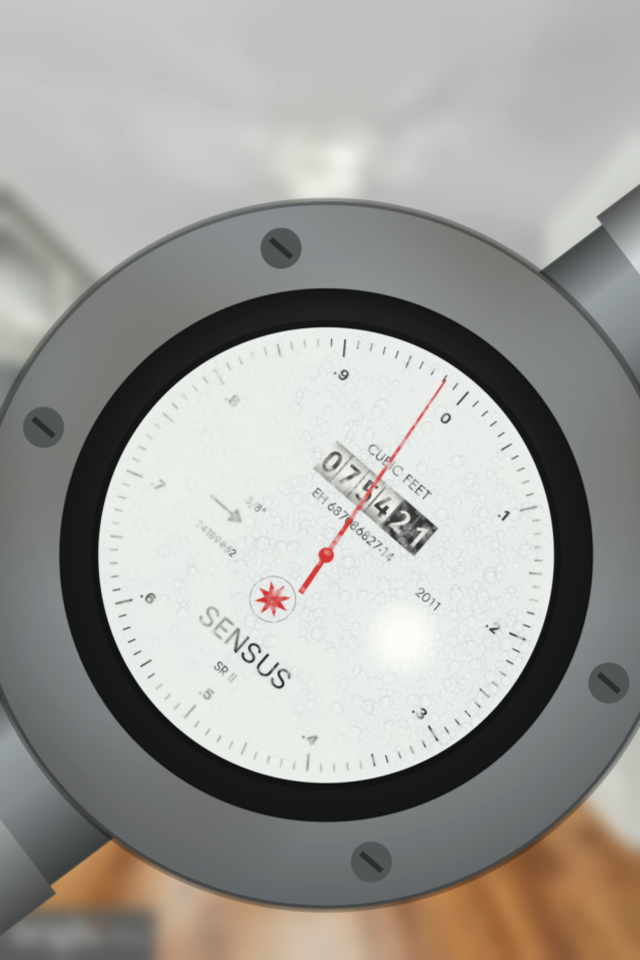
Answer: 75420.98 ft³
